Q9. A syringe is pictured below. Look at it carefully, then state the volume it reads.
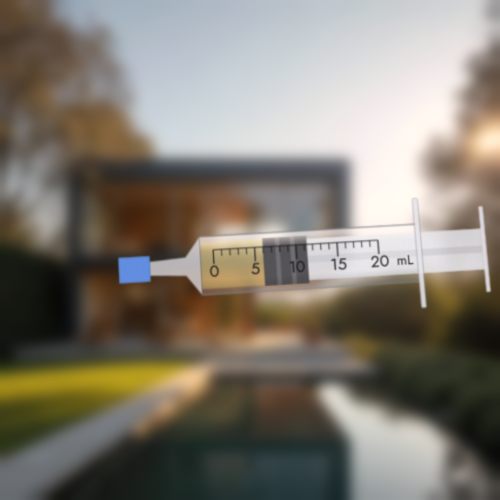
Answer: 6 mL
